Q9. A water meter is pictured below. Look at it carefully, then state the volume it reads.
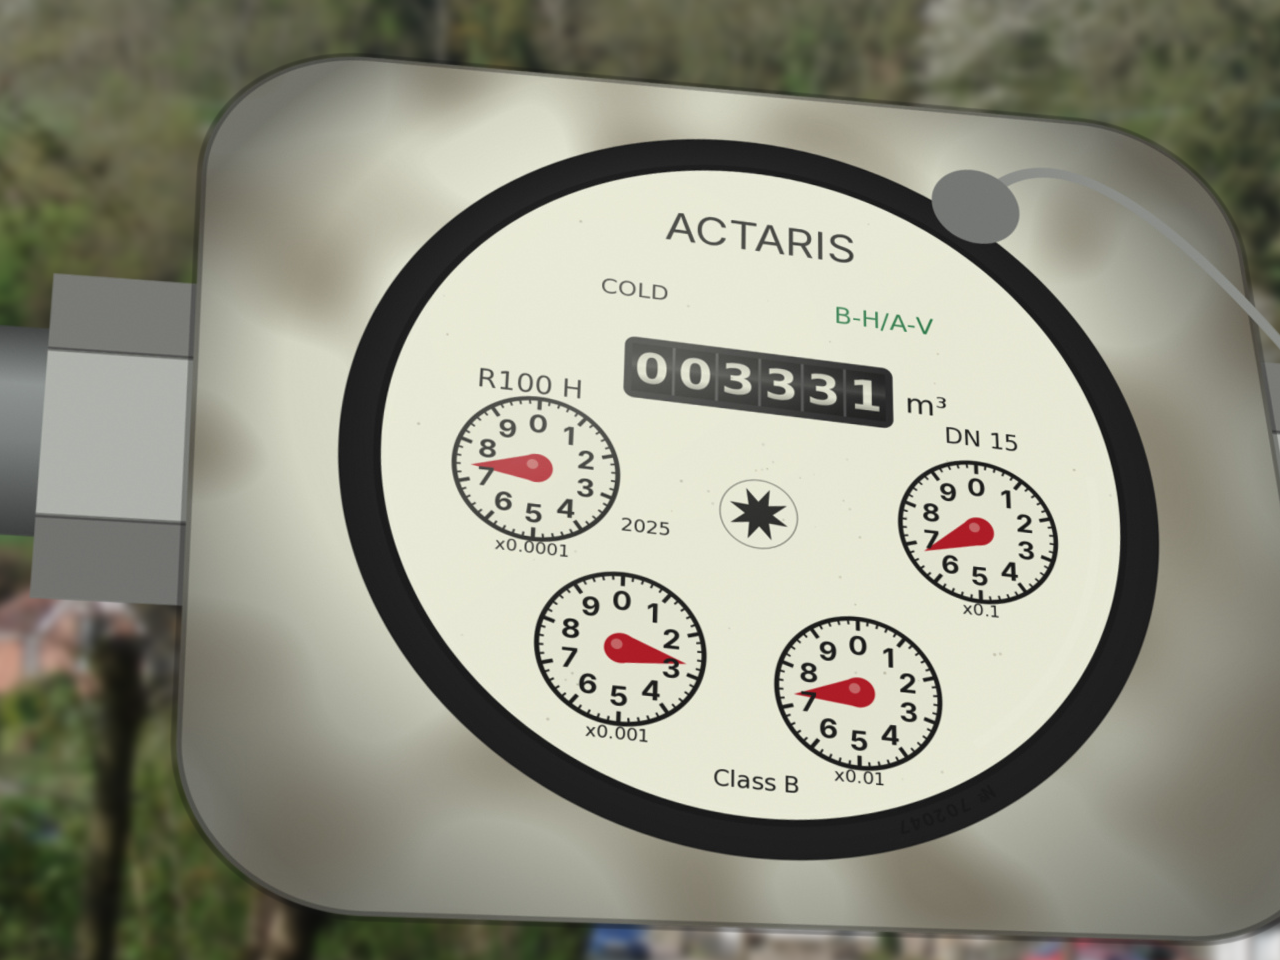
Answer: 3331.6727 m³
